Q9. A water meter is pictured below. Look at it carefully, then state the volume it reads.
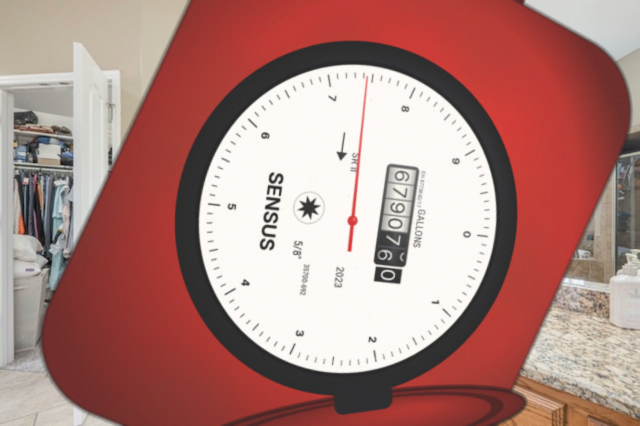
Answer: 6790757.4 gal
